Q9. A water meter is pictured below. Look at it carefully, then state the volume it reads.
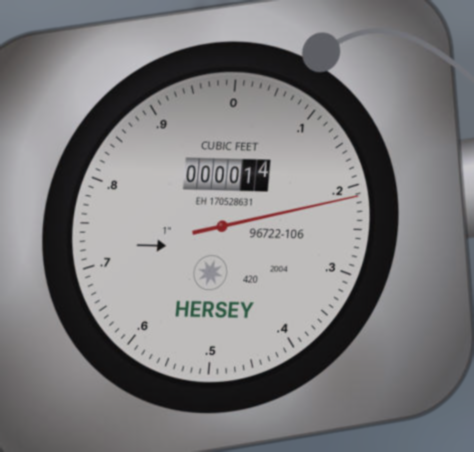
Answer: 14.21 ft³
